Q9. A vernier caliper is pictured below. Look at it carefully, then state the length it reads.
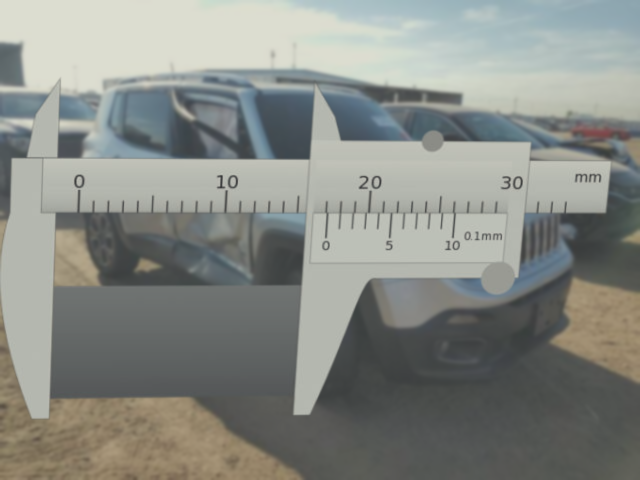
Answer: 17.1 mm
